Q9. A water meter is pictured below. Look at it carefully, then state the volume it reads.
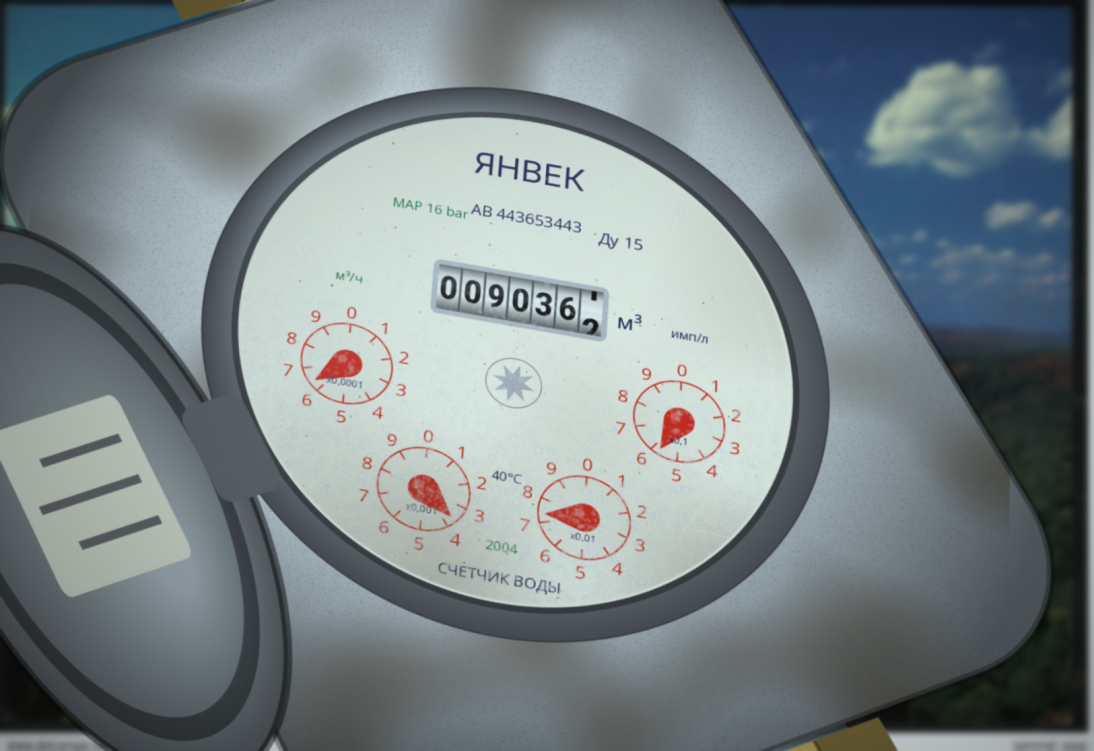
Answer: 90361.5736 m³
